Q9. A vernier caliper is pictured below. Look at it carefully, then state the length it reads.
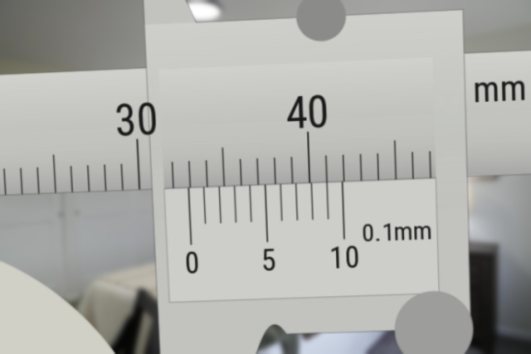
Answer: 32.9 mm
